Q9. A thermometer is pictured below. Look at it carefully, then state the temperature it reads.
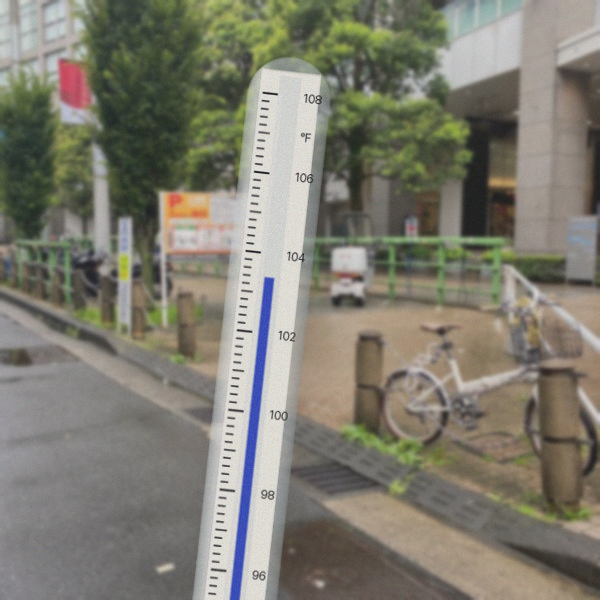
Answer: 103.4 °F
